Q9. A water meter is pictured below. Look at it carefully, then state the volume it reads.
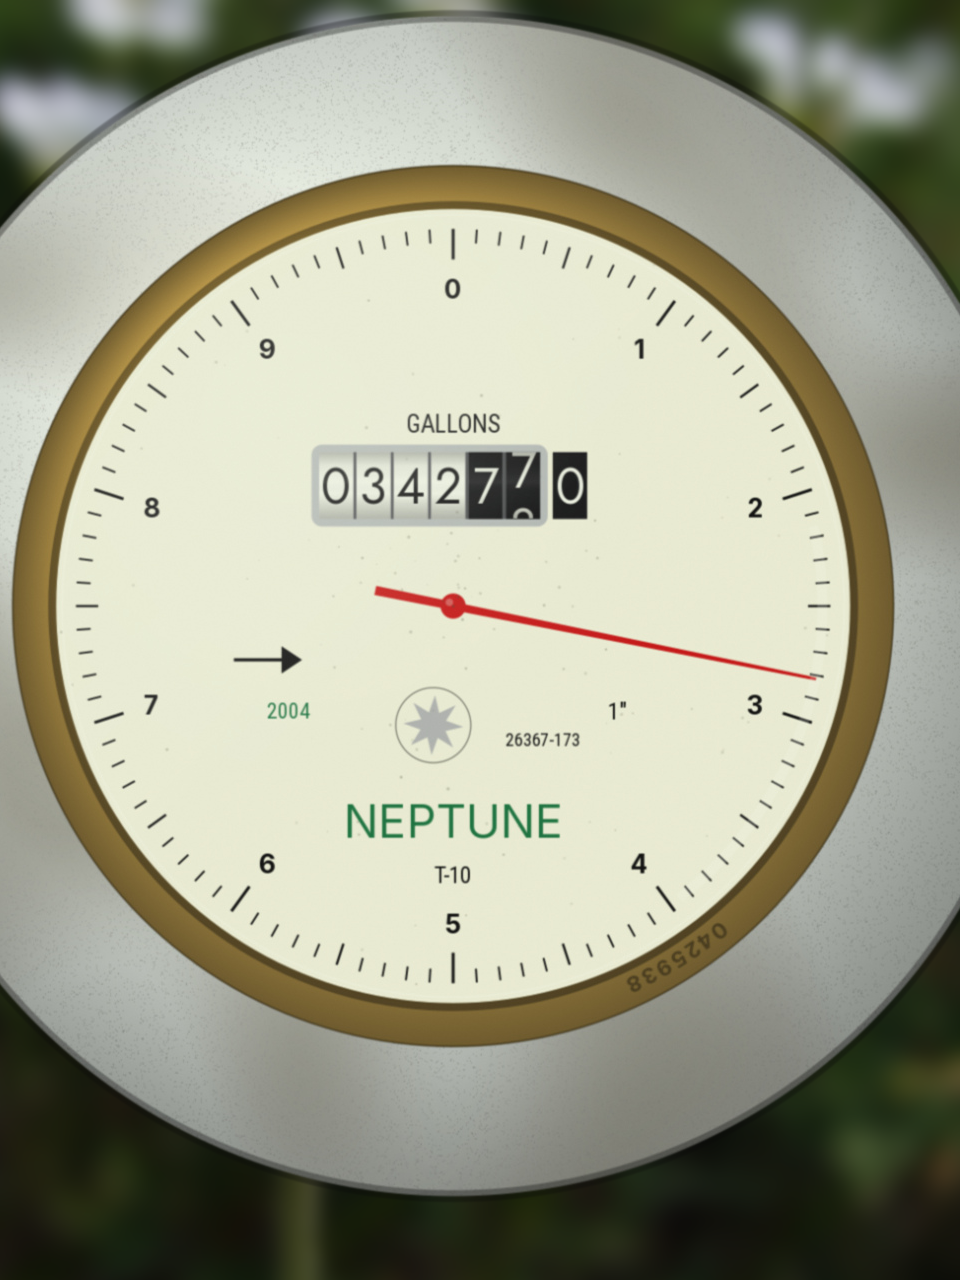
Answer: 342772.8 gal
